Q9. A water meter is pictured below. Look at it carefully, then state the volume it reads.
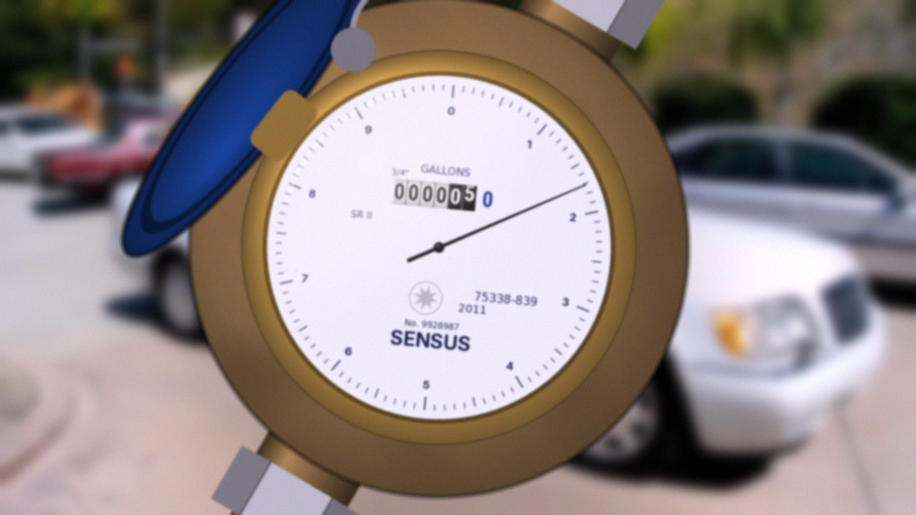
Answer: 51.7 gal
